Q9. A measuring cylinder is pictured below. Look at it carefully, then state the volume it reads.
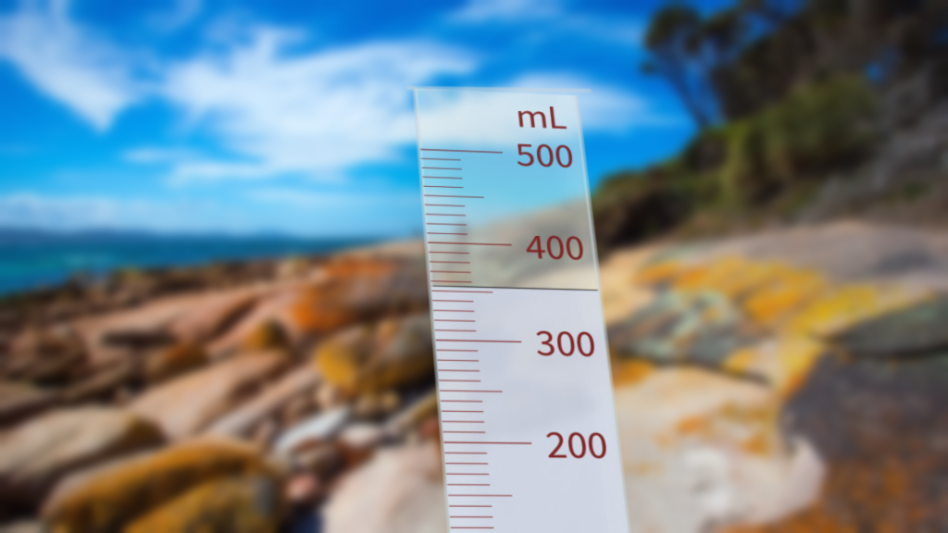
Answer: 355 mL
